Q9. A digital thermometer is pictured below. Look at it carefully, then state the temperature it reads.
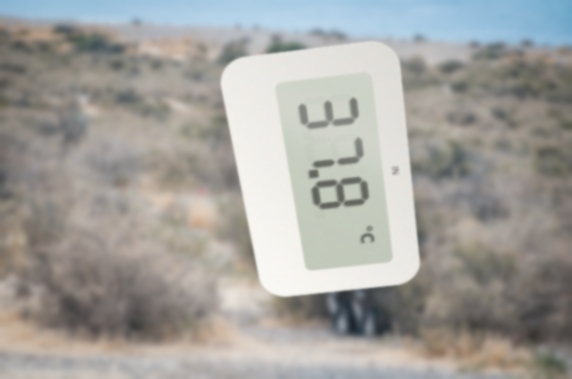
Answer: 37.8 °C
